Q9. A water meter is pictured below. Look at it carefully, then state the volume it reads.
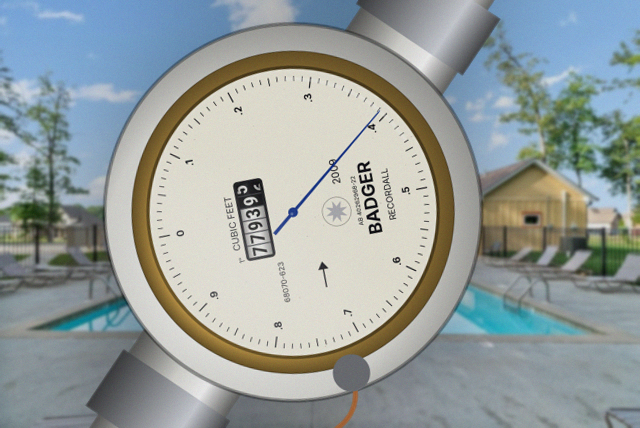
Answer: 779395.39 ft³
